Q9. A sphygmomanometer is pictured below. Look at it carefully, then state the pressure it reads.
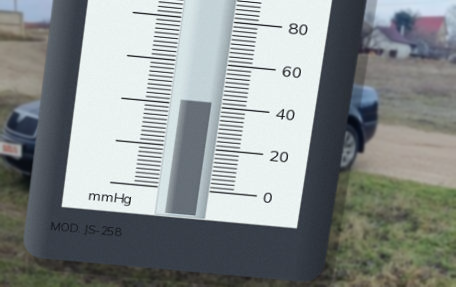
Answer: 42 mmHg
